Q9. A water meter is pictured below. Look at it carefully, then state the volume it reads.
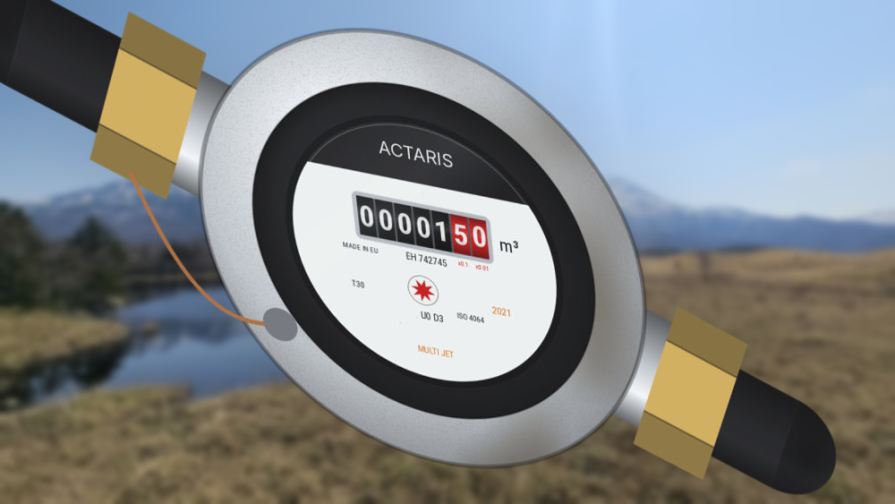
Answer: 1.50 m³
